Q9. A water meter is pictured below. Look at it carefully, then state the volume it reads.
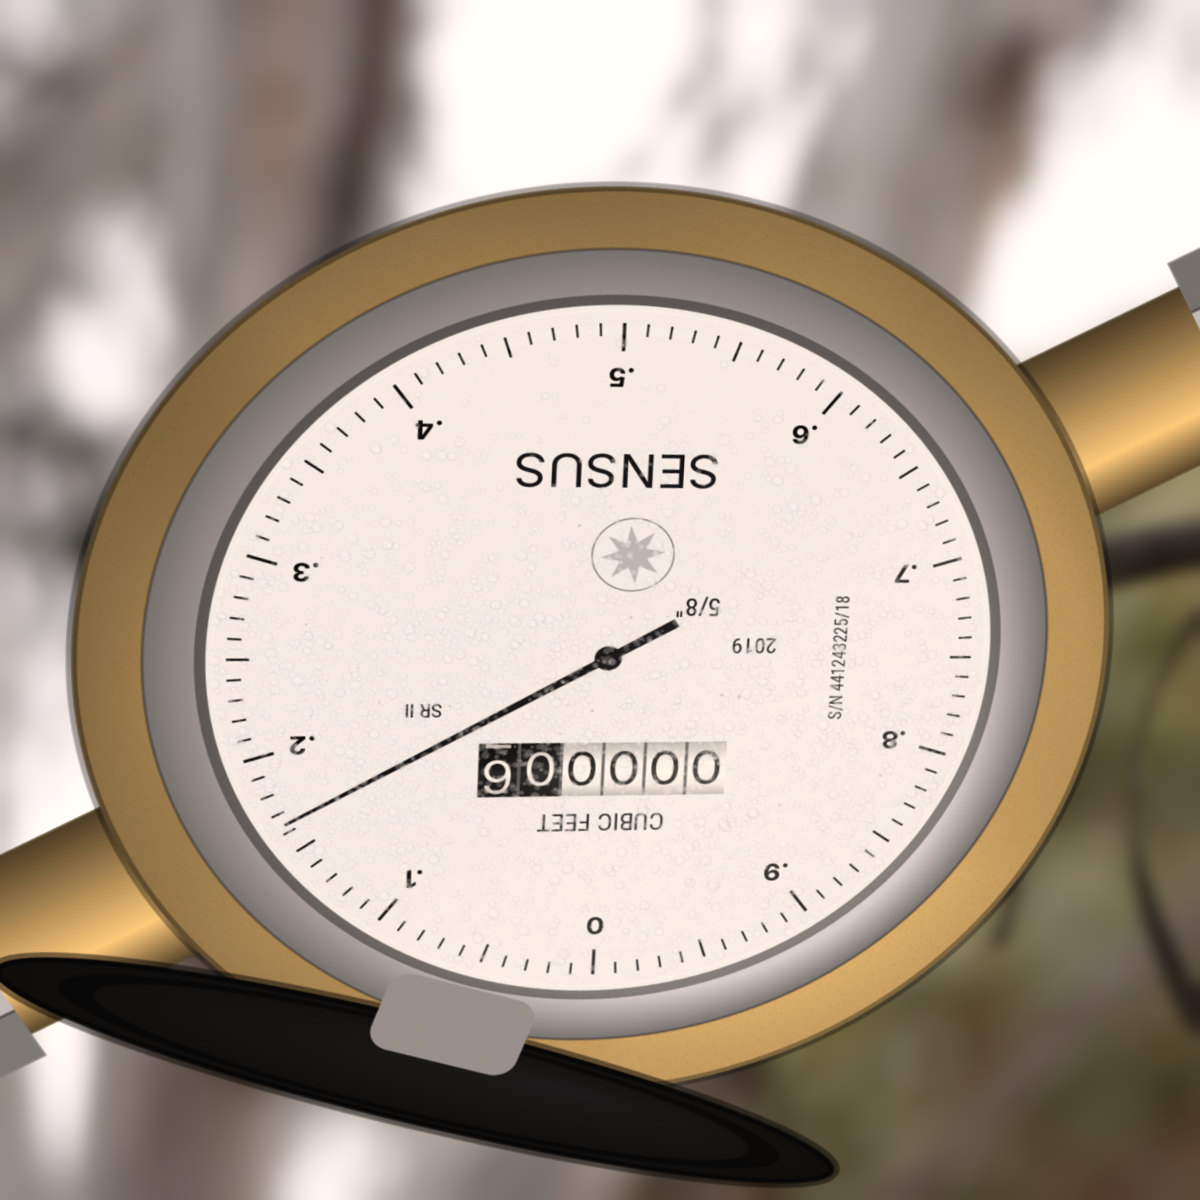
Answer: 6.16 ft³
